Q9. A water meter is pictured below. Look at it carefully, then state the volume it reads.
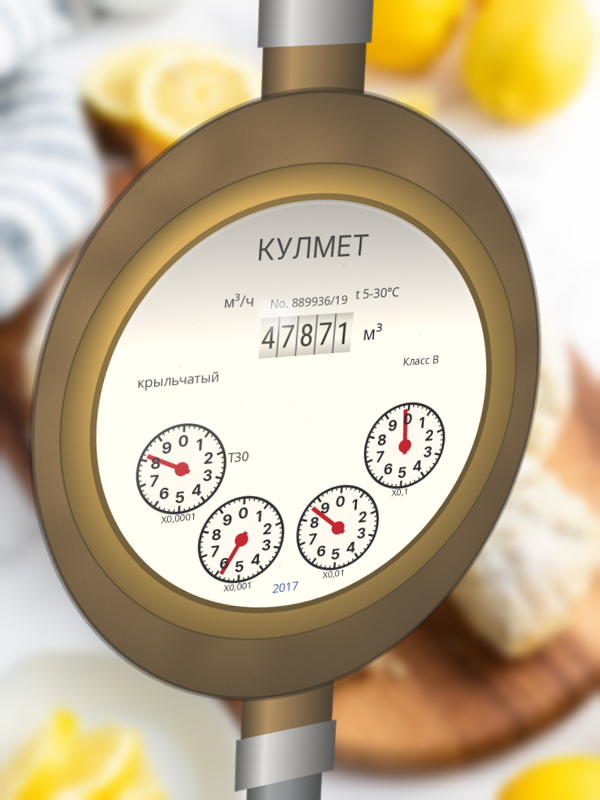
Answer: 47870.9858 m³
